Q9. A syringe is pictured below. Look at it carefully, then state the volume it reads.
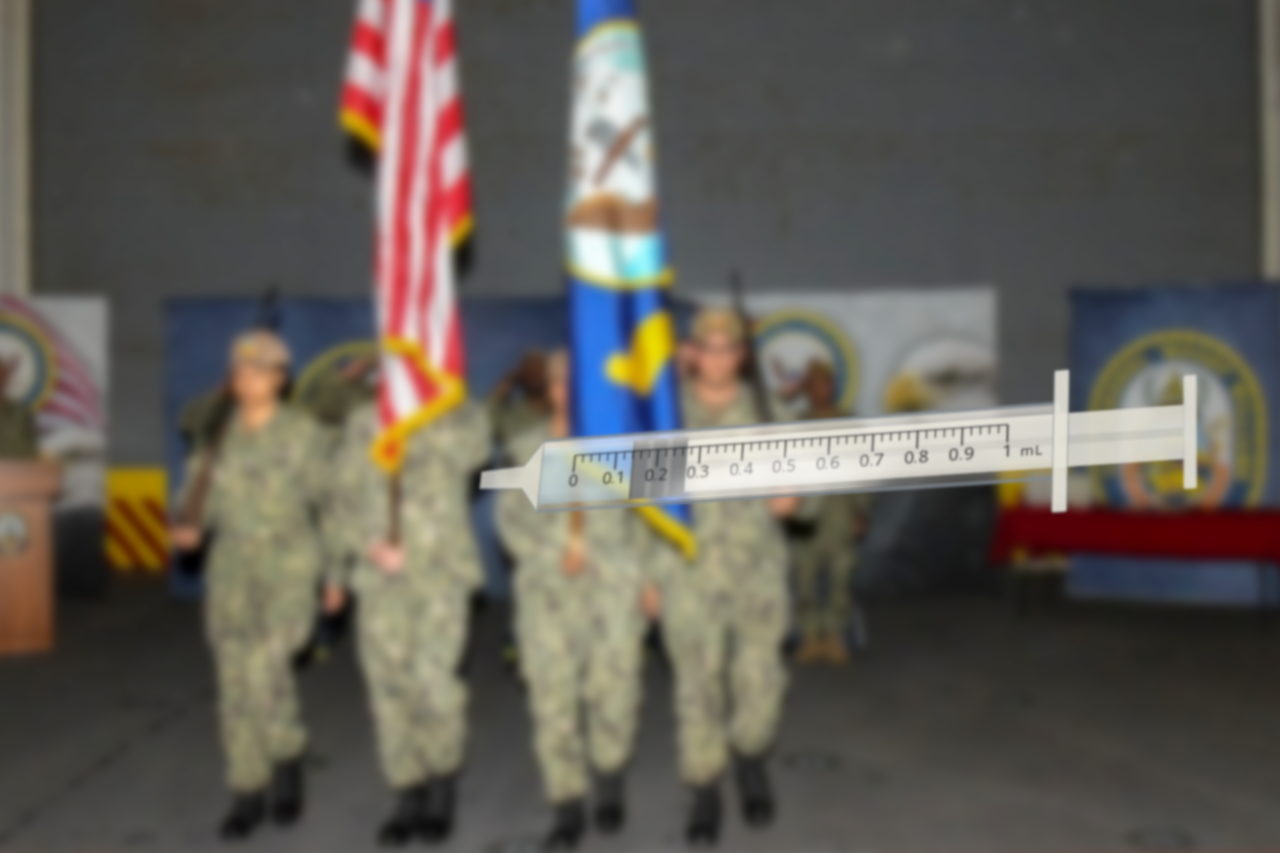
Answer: 0.14 mL
